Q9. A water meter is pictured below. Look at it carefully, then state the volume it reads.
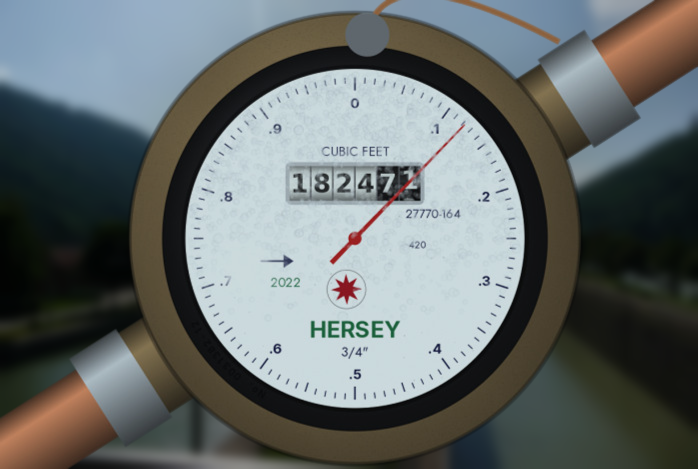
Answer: 182471.12 ft³
